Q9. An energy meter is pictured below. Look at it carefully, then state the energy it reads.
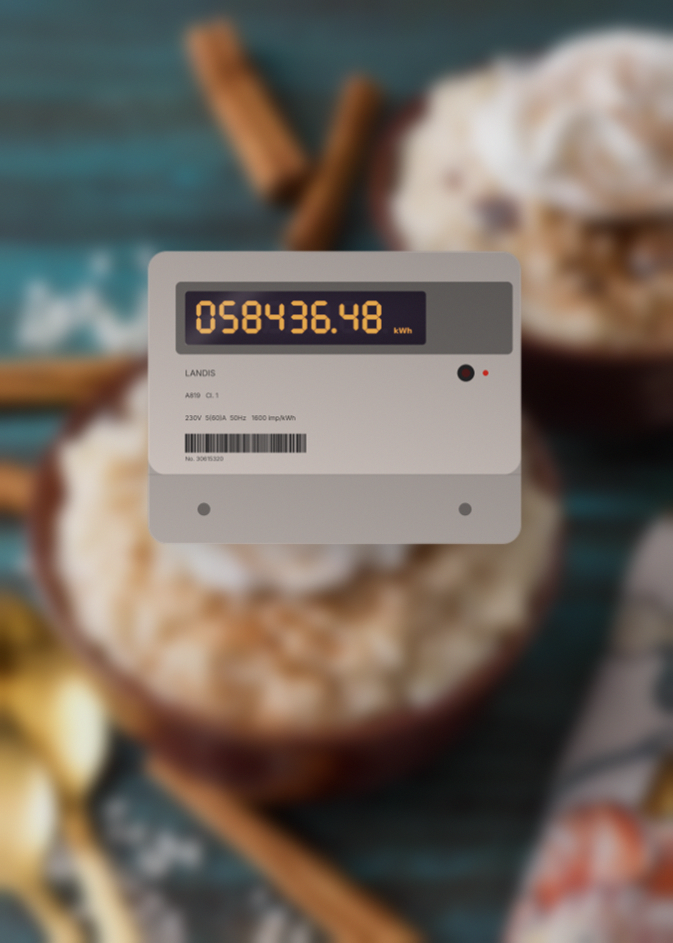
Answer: 58436.48 kWh
